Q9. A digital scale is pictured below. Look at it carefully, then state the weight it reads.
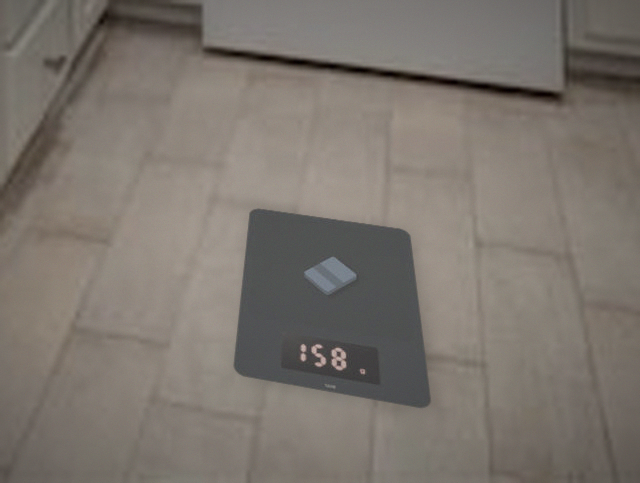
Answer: 158 g
